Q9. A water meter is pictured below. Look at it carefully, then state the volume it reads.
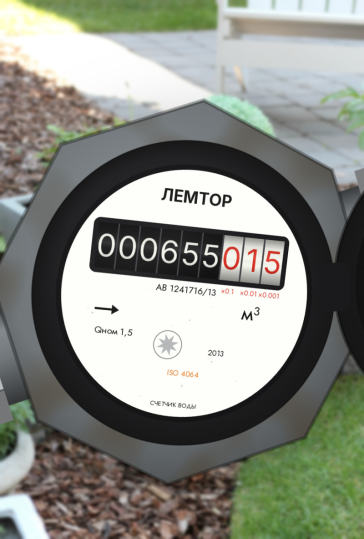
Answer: 655.015 m³
